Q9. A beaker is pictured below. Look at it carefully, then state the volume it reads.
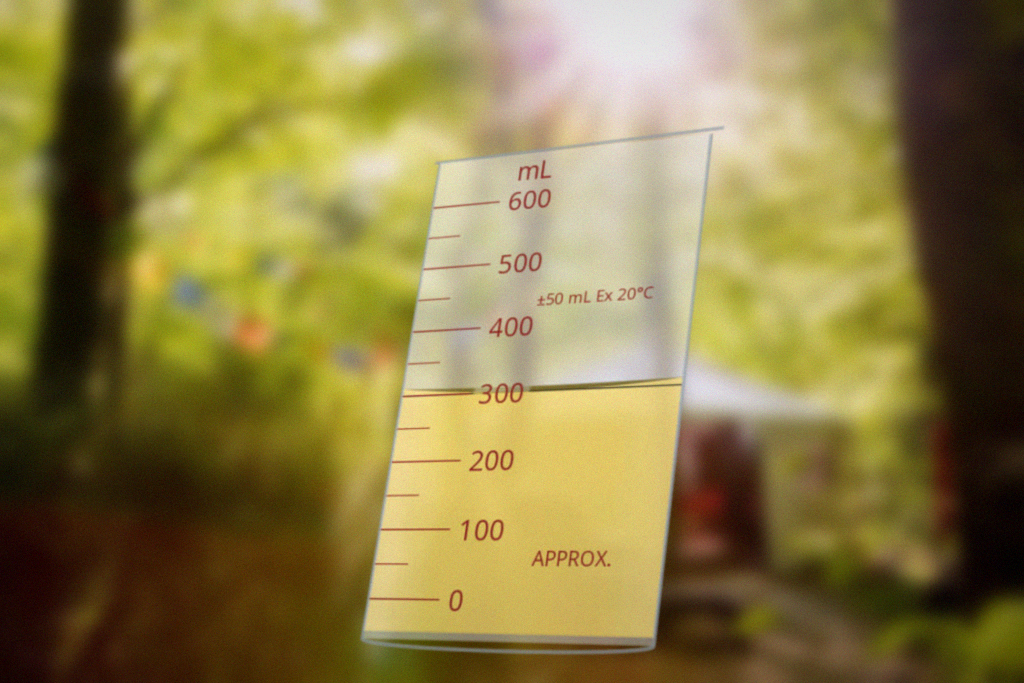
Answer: 300 mL
